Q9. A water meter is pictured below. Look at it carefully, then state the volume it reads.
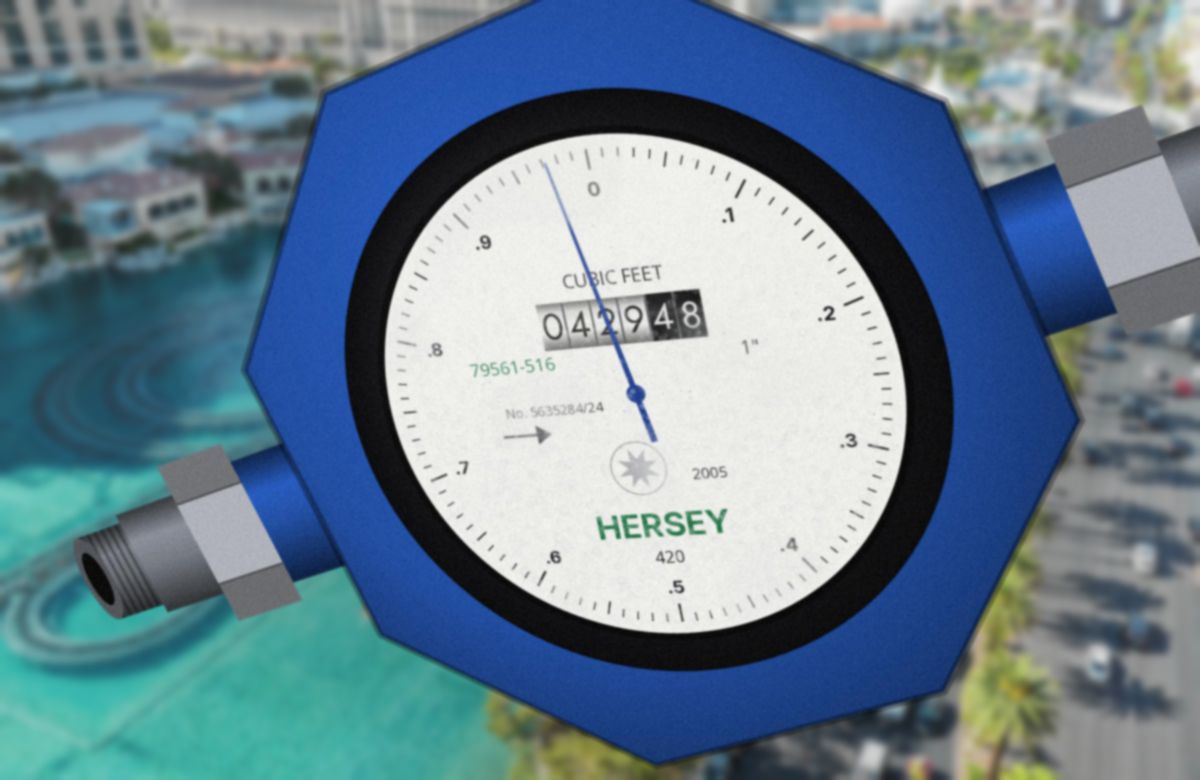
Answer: 42947.97 ft³
